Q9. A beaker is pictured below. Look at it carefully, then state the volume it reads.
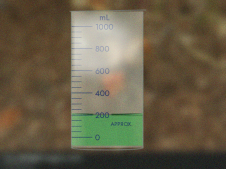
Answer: 200 mL
